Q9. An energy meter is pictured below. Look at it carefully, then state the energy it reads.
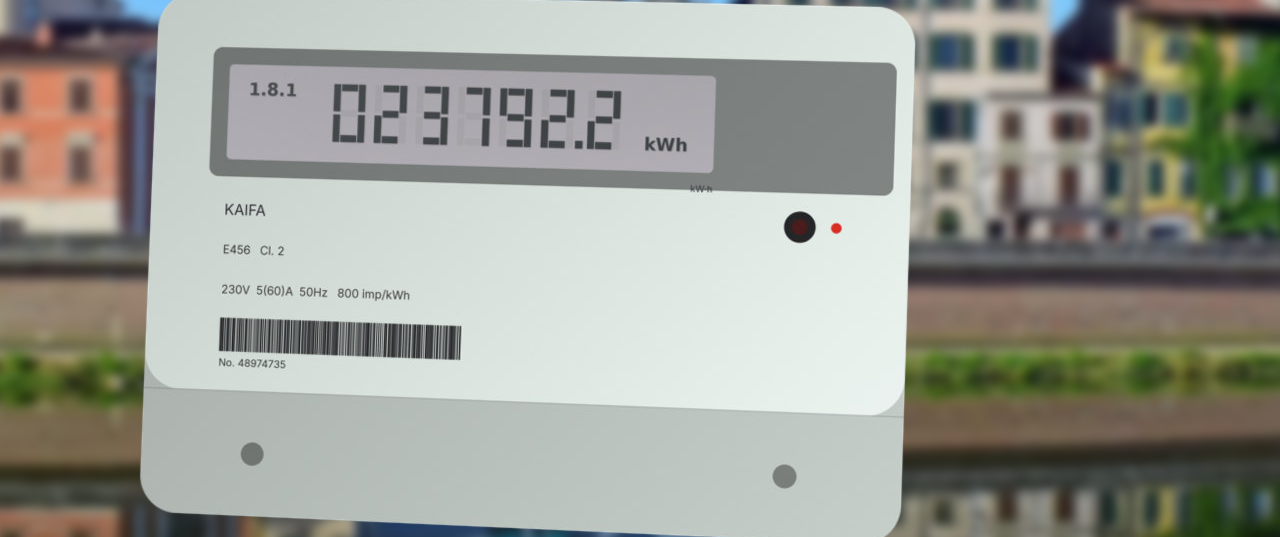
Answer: 23792.2 kWh
